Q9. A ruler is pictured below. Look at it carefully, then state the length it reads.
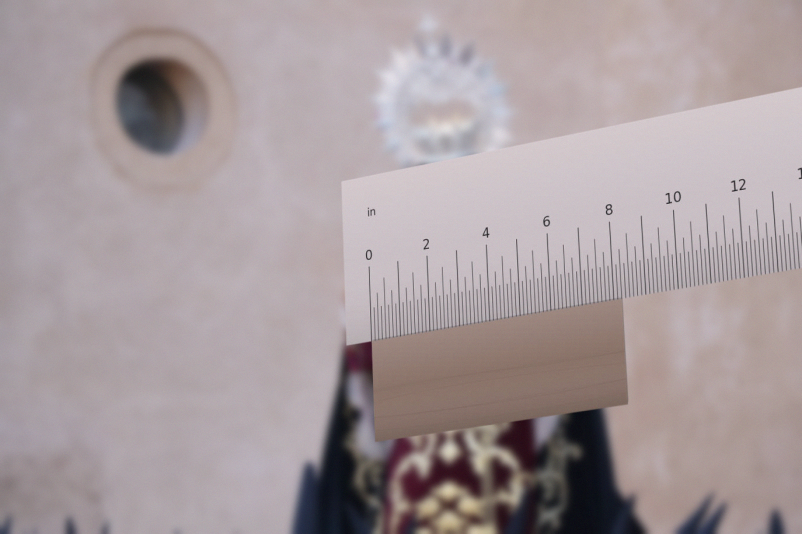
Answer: 8.25 in
